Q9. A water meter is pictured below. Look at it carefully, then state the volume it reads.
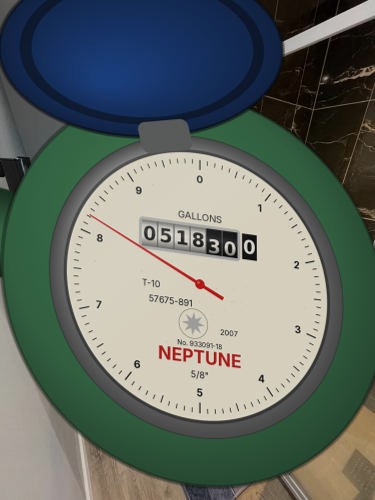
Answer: 518298.2 gal
